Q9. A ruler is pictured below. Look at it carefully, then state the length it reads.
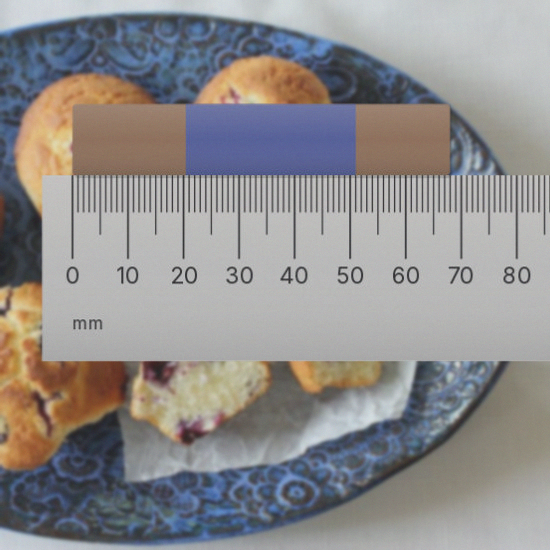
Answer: 68 mm
